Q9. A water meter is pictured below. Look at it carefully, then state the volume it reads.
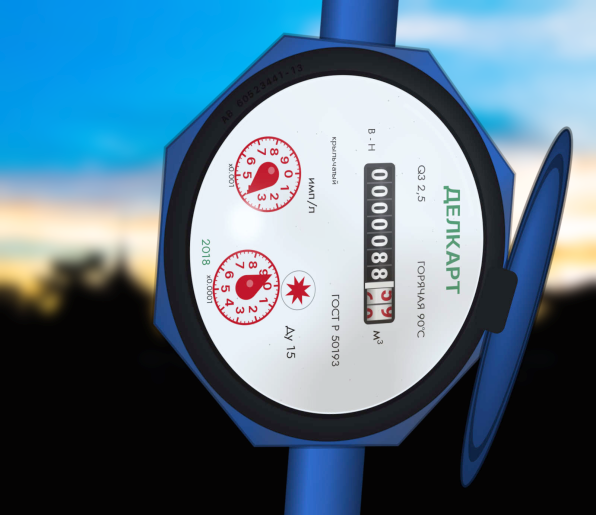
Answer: 88.5939 m³
